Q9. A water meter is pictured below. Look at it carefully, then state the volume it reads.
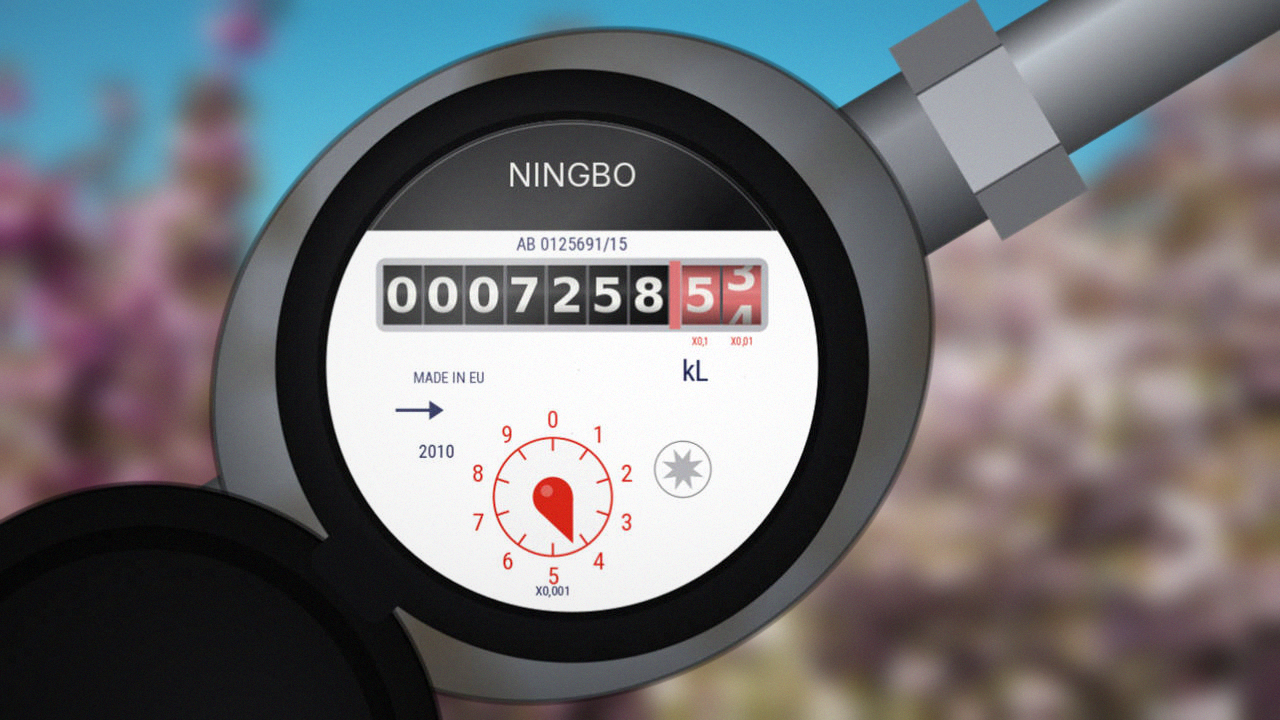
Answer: 7258.534 kL
